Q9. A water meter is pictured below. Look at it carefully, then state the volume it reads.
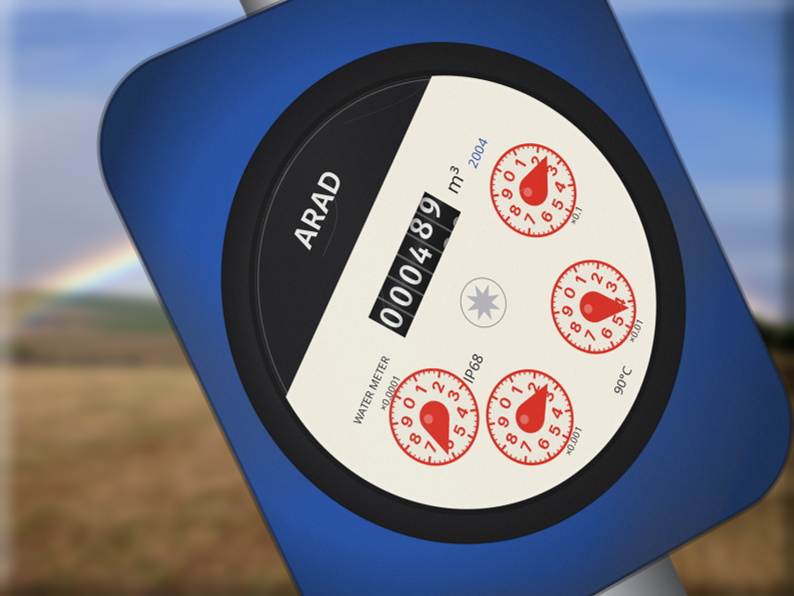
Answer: 489.2426 m³
